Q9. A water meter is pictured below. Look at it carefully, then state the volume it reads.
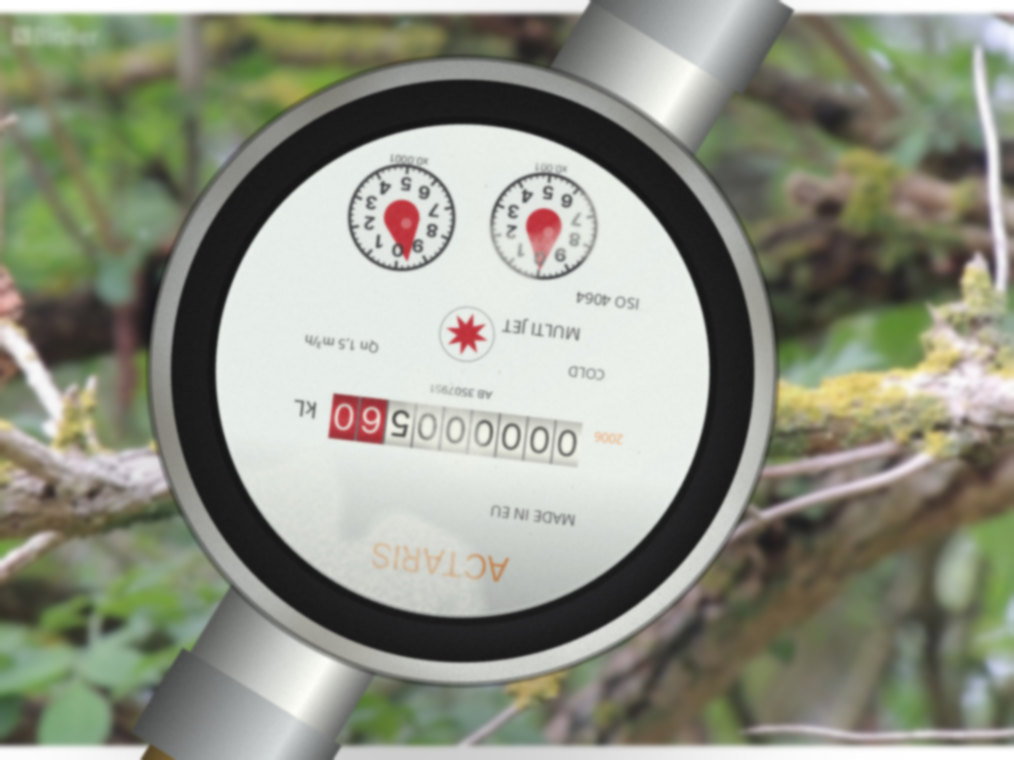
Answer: 5.5999 kL
